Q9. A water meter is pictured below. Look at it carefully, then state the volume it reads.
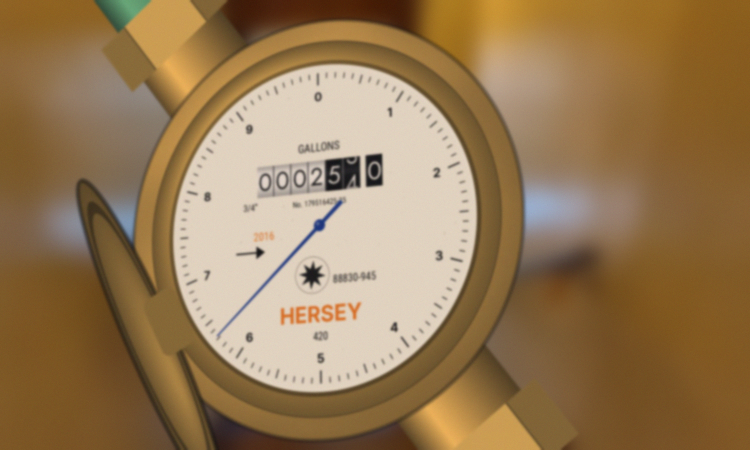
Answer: 2536.3 gal
